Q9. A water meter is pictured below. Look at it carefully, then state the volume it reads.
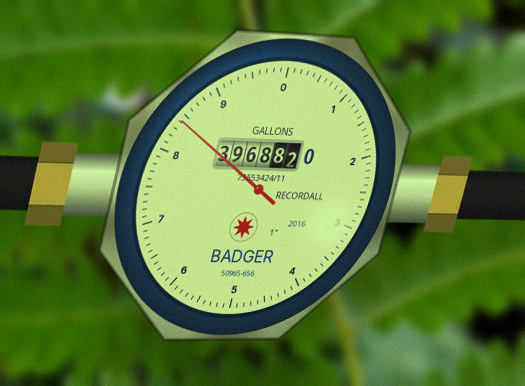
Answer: 3968818.4 gal
